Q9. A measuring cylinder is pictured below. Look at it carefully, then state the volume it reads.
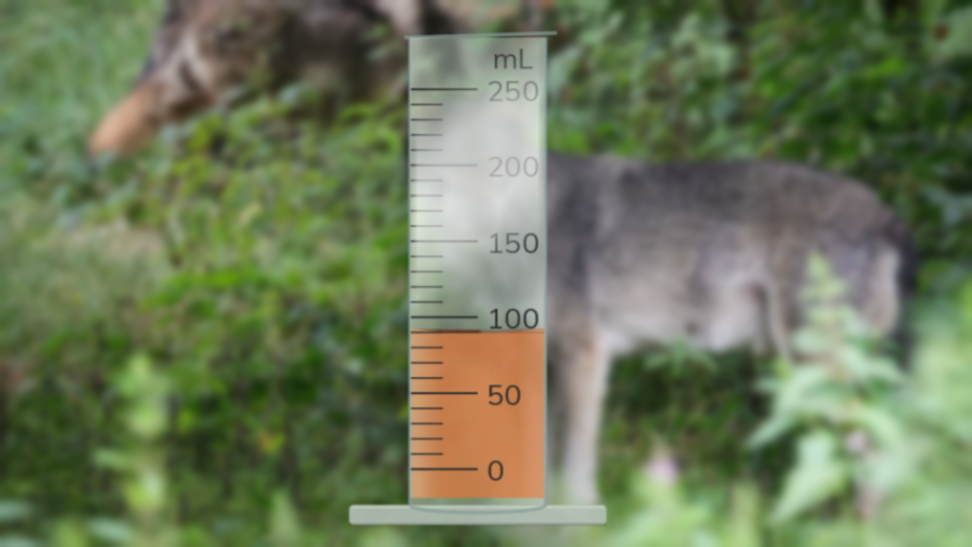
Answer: 90 mL
